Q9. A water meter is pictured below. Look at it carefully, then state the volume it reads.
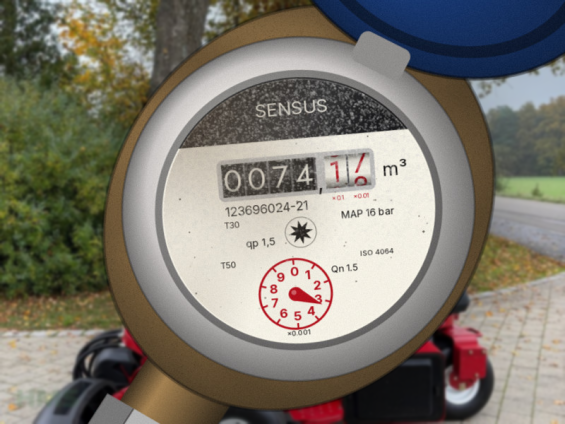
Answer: 74.173 m³
